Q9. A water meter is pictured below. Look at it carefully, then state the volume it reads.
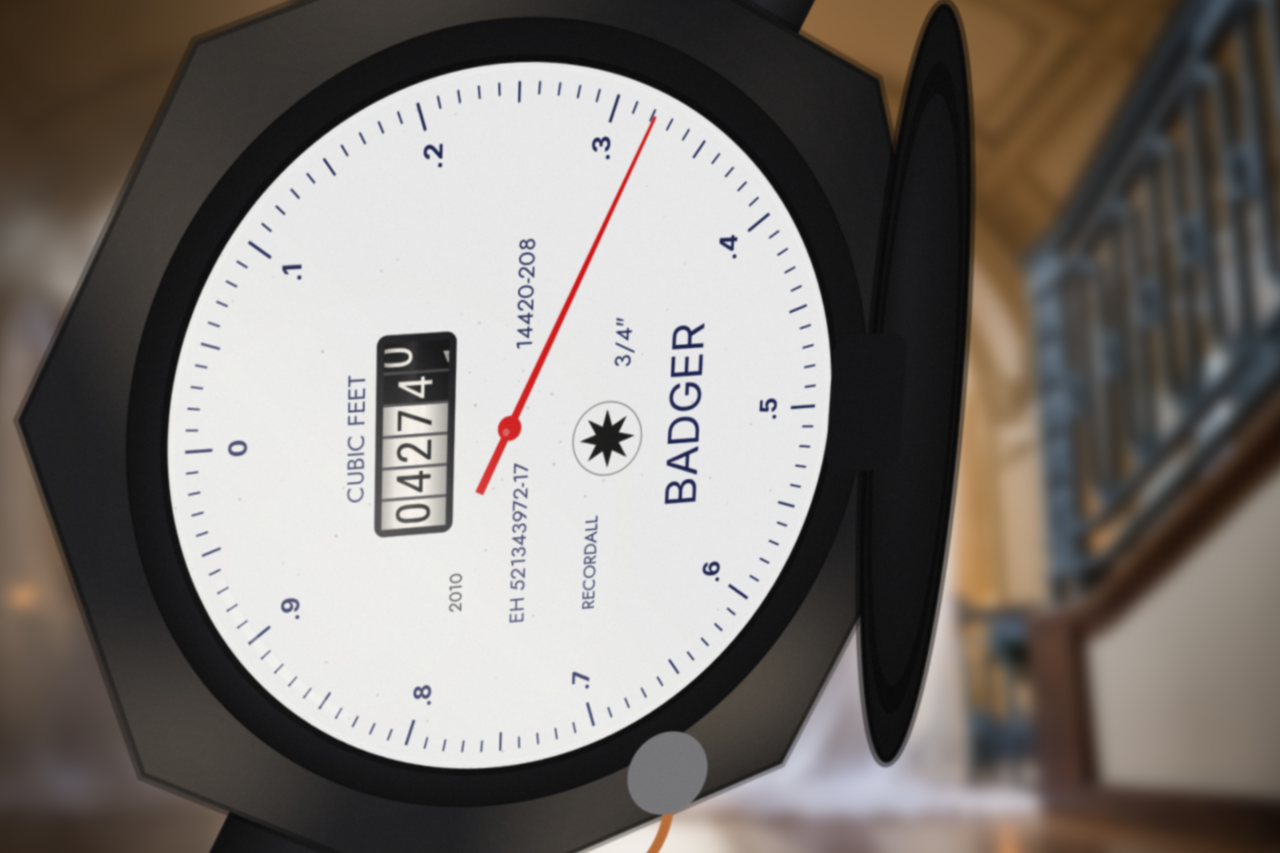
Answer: 42740.32 ft³
